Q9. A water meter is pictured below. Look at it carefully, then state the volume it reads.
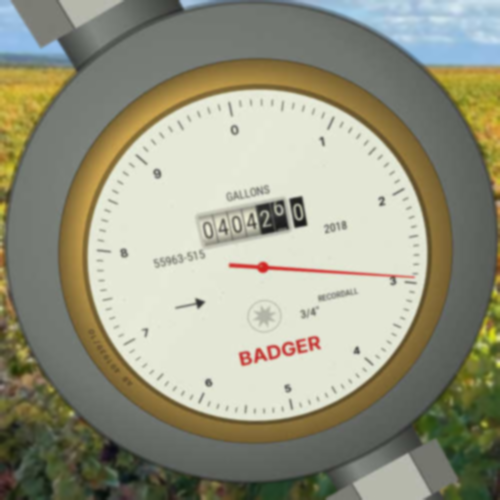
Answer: 404262.9 gal
